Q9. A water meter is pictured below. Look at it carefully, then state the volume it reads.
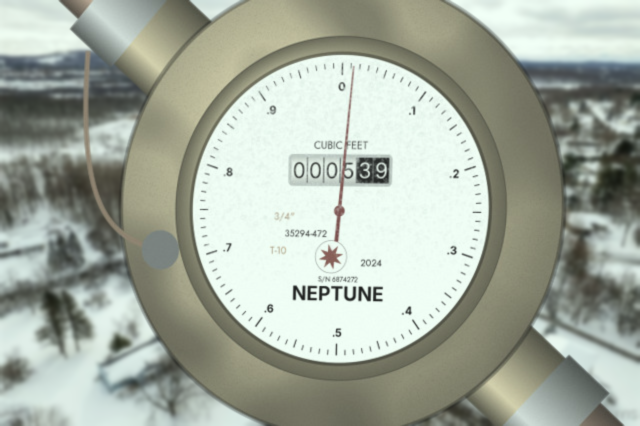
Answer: 539.01 ft³
